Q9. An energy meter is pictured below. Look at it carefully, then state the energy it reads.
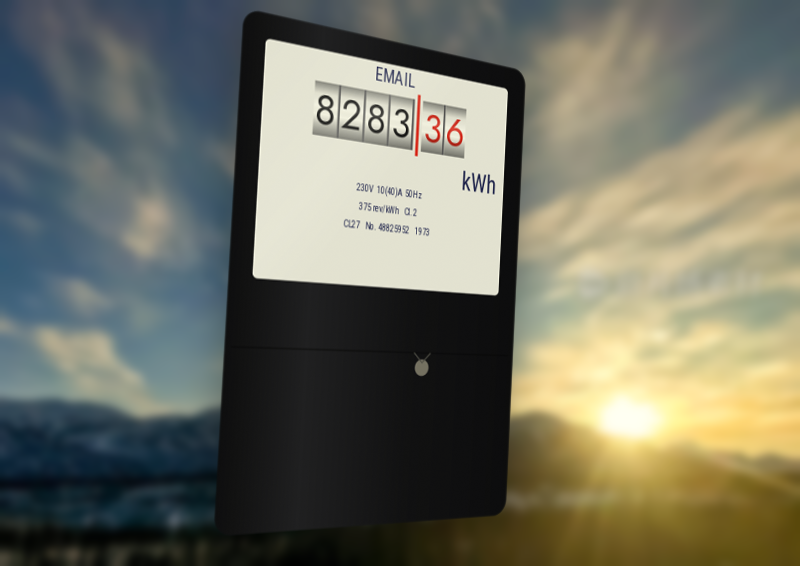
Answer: 8283.36 kWh
